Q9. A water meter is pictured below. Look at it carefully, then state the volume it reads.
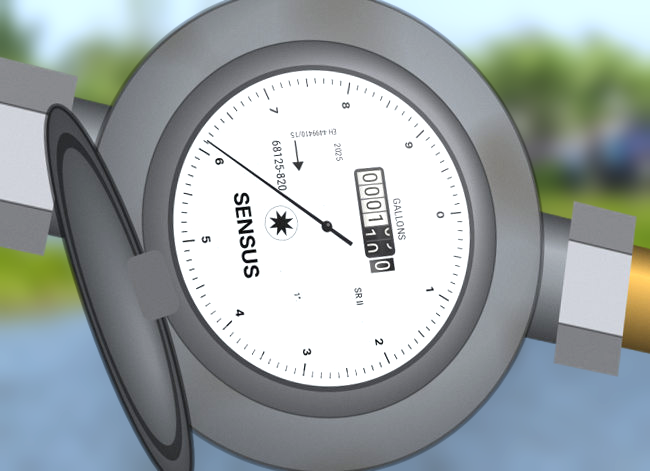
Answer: 1096.1 gal
